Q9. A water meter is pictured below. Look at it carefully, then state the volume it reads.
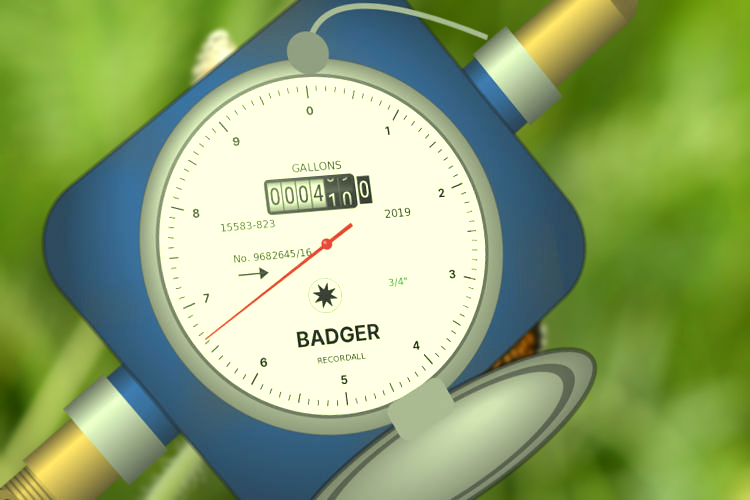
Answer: 4096.6 gal
